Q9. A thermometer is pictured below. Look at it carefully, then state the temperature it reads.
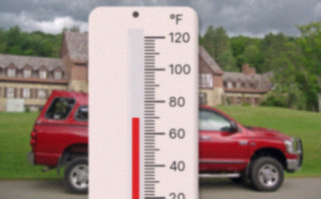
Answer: 70 °F
